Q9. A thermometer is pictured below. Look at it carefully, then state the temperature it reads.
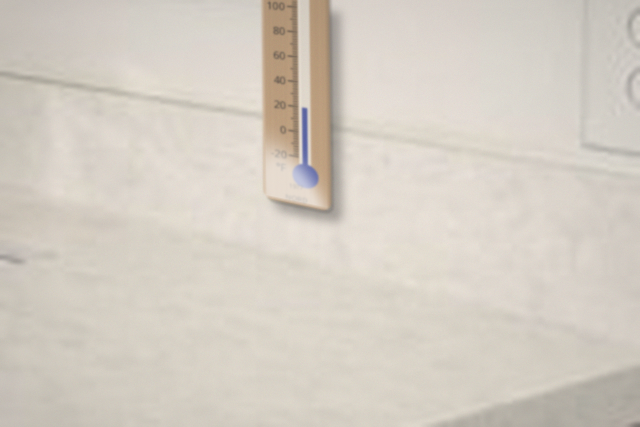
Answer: 20 °F
